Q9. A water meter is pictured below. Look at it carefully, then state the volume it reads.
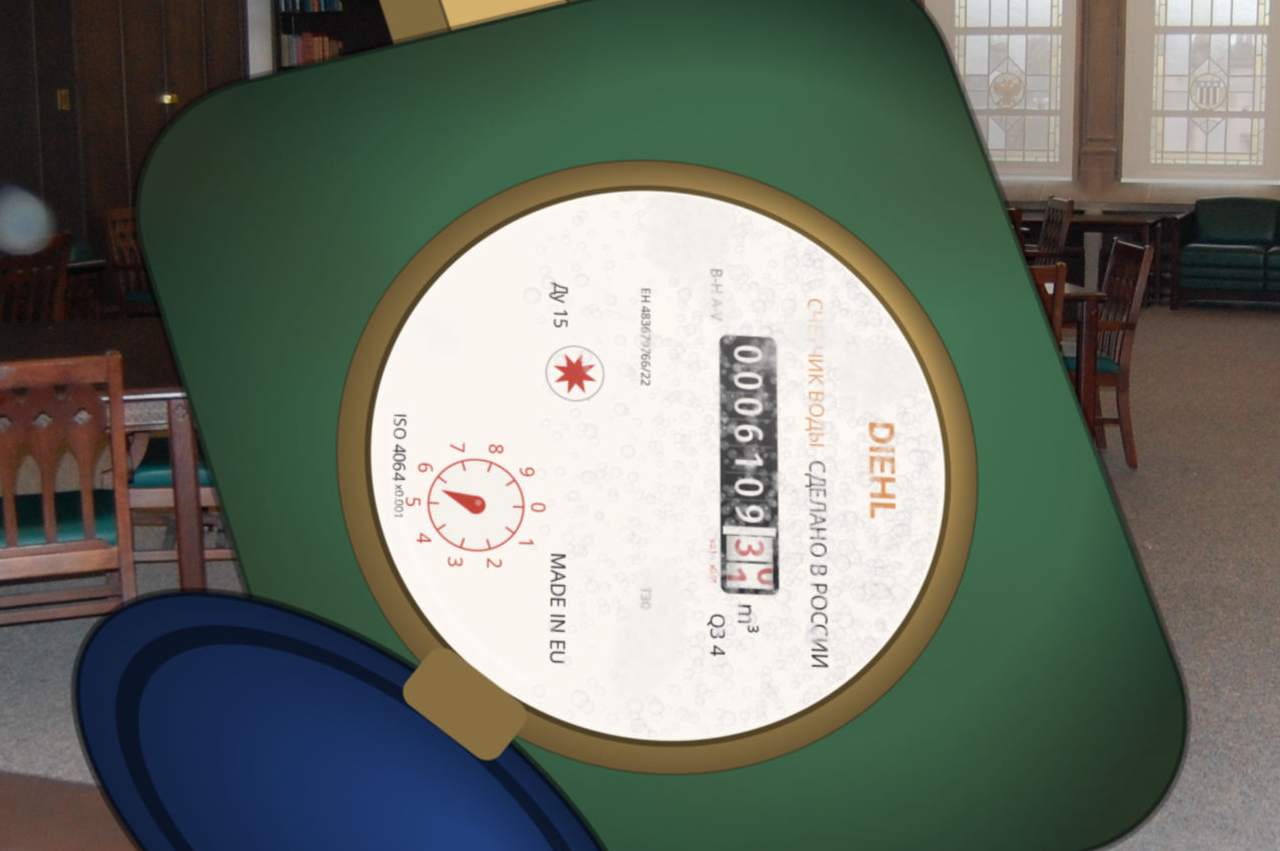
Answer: 6109.305 m³
